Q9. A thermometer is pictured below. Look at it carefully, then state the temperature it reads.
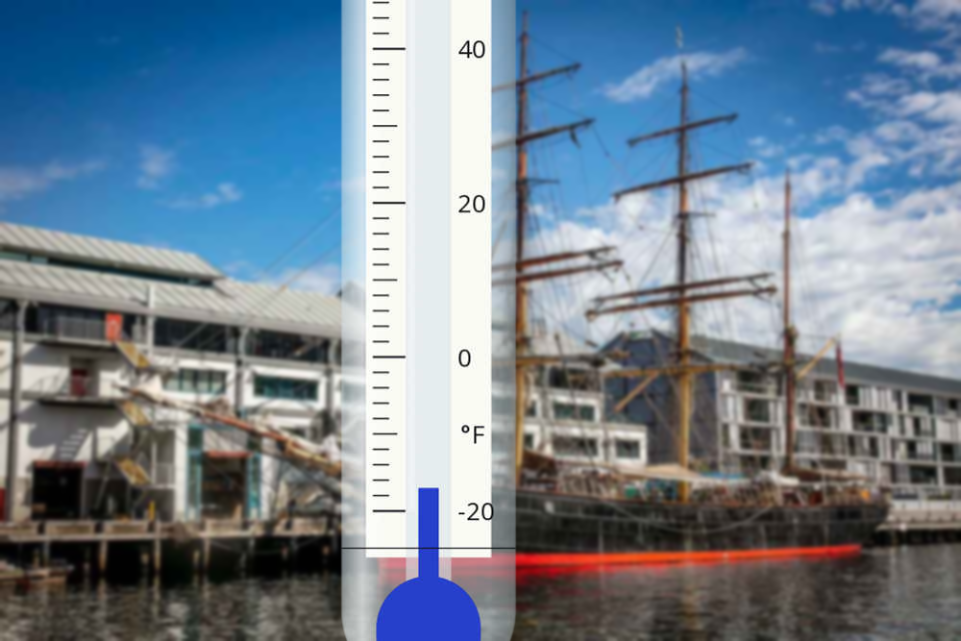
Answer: -17 °F
